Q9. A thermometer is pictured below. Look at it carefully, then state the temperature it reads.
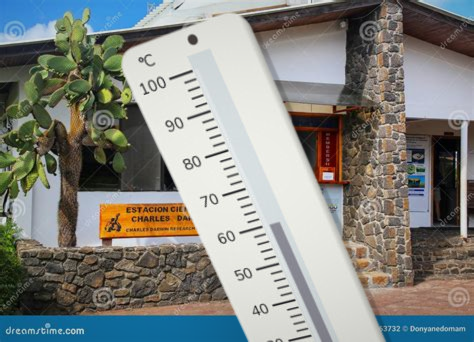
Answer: 60 °C
